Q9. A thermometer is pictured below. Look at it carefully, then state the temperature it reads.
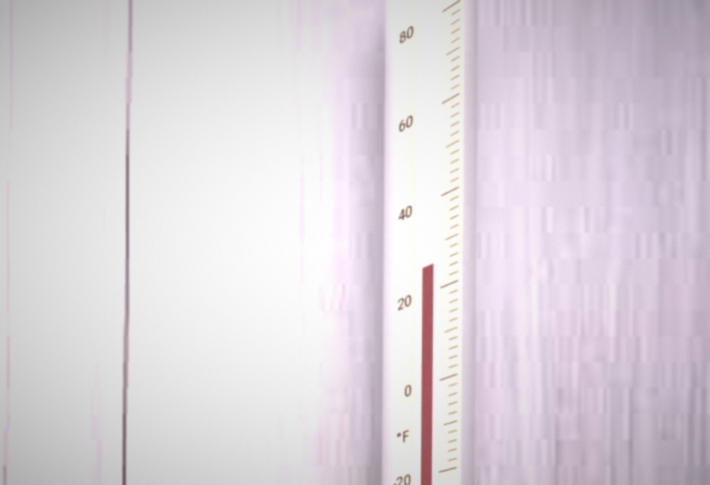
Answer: 26 °F
